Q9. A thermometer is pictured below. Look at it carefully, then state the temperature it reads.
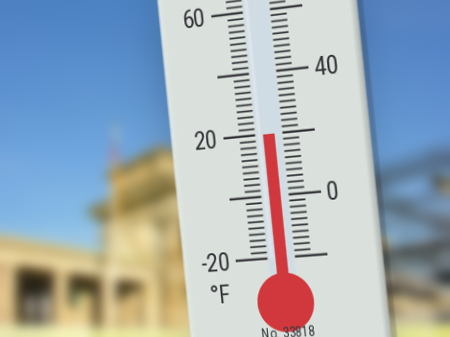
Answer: 20 °F
